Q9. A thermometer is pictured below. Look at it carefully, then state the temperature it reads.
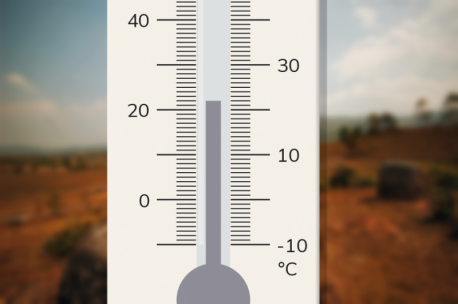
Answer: 22 °C
